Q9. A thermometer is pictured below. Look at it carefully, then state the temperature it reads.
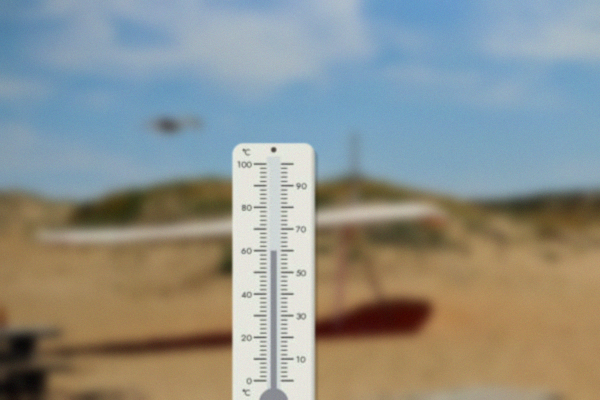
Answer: 60 °C
